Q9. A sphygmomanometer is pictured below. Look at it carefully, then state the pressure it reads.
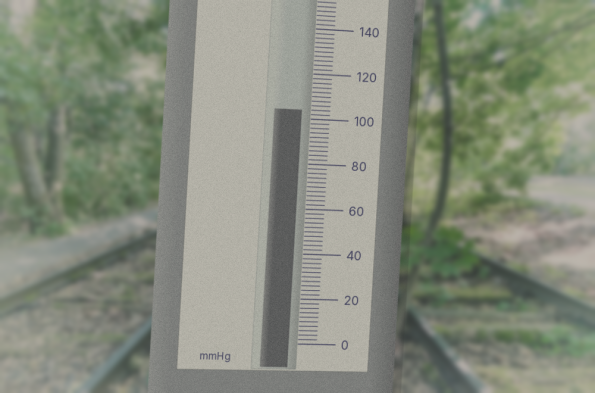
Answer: 104 mmHg
